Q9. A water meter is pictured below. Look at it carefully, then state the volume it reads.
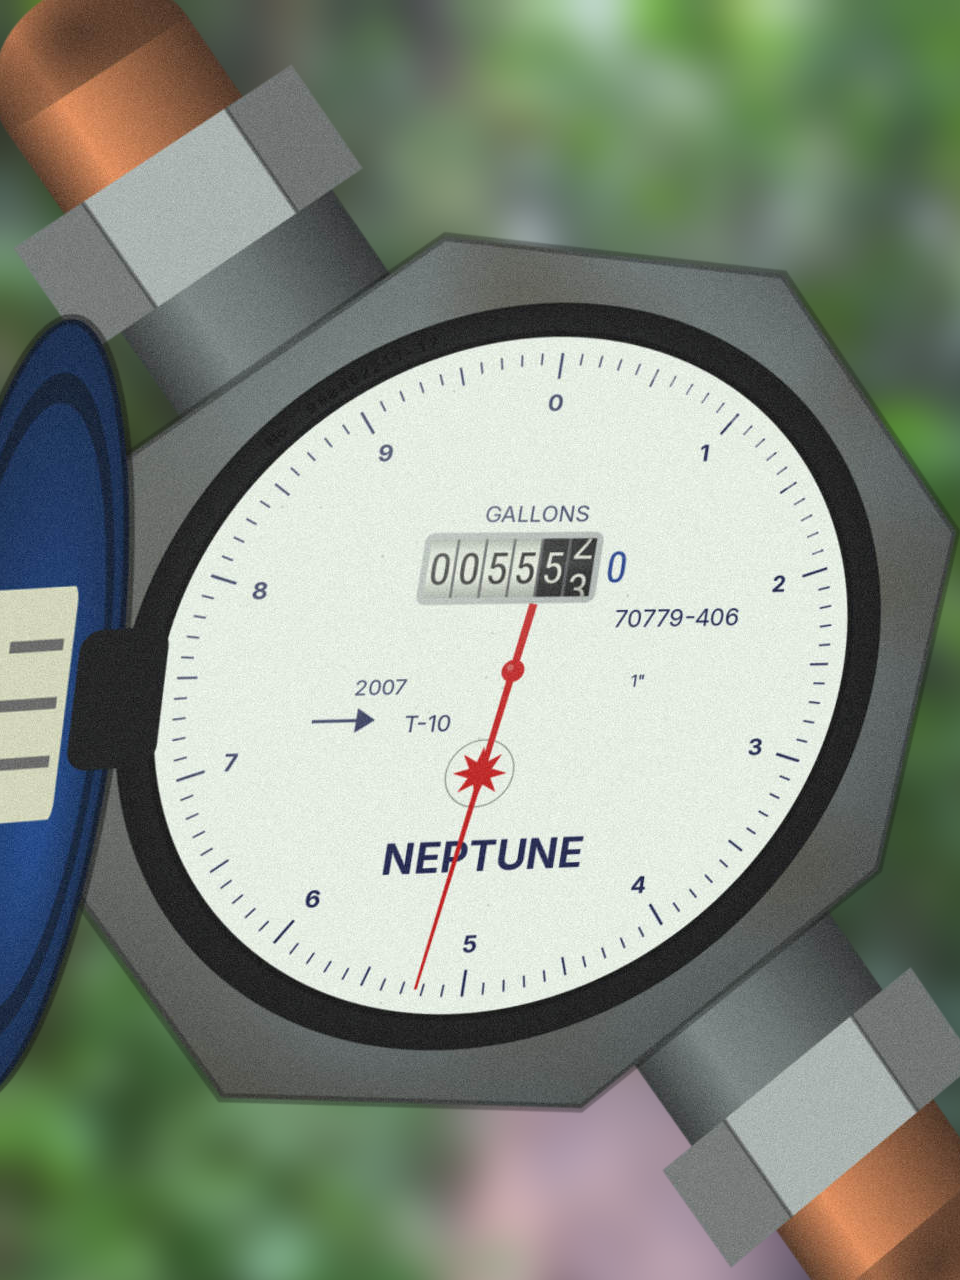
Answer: 55525.2 gal
